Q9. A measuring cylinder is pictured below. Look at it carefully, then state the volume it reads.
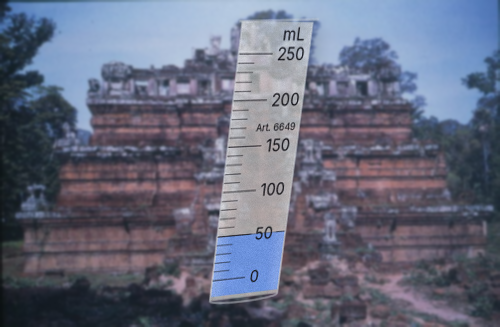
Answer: 50 mL
